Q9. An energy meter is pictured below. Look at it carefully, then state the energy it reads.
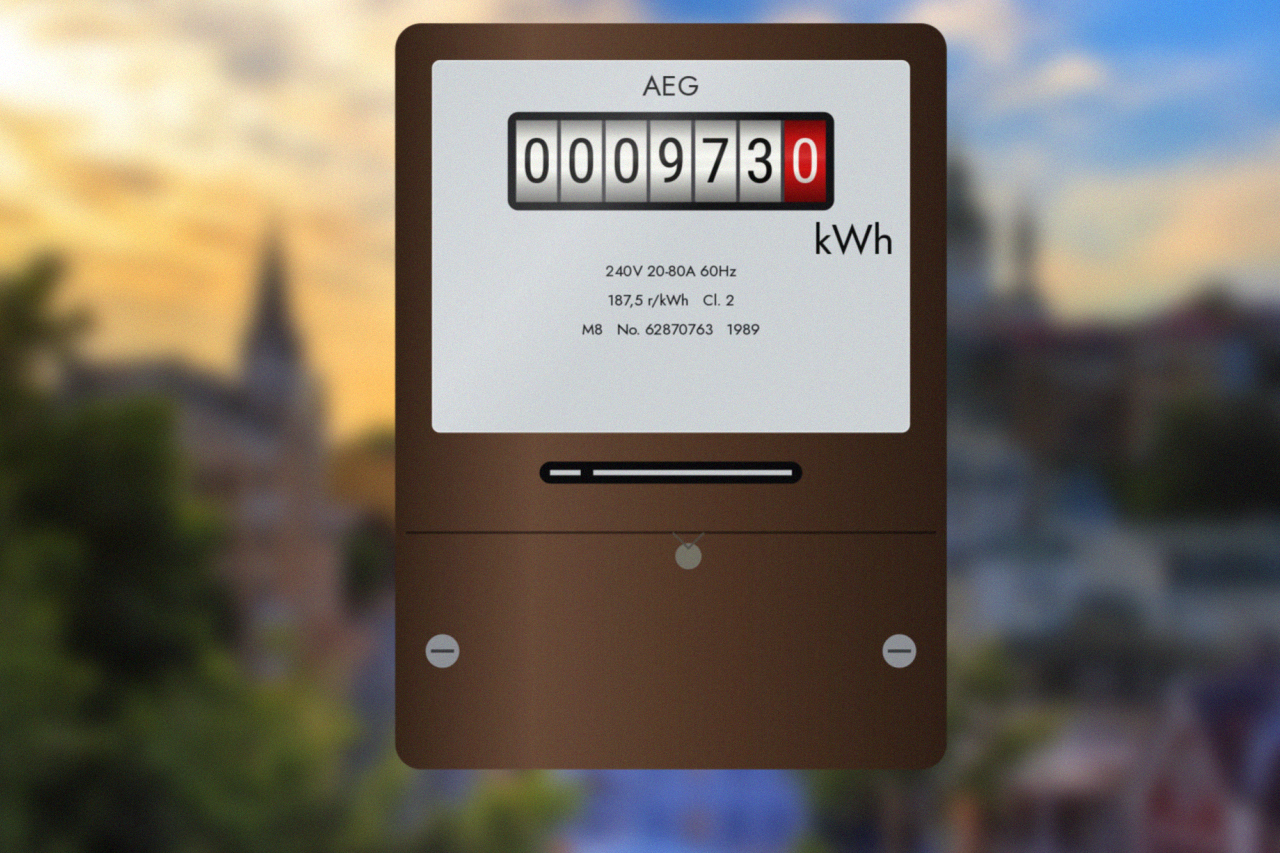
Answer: 973.0 kWh
